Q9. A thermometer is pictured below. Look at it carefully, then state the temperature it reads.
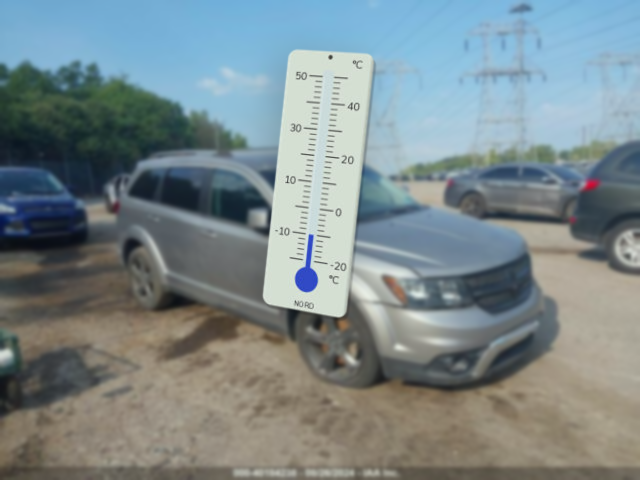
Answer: -10 °C
